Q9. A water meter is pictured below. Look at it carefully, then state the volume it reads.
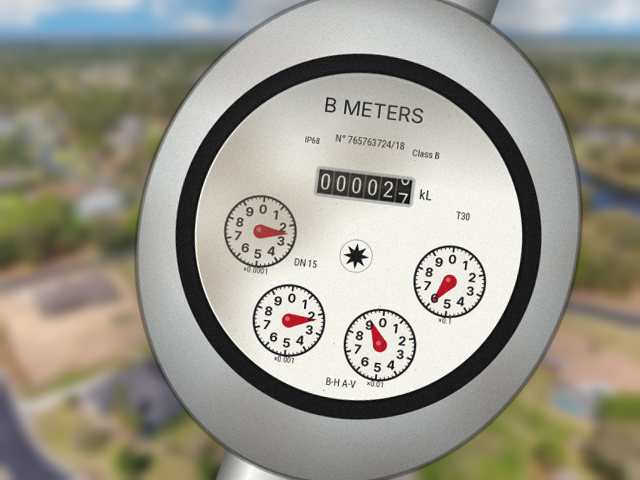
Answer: 26.5922 kL
